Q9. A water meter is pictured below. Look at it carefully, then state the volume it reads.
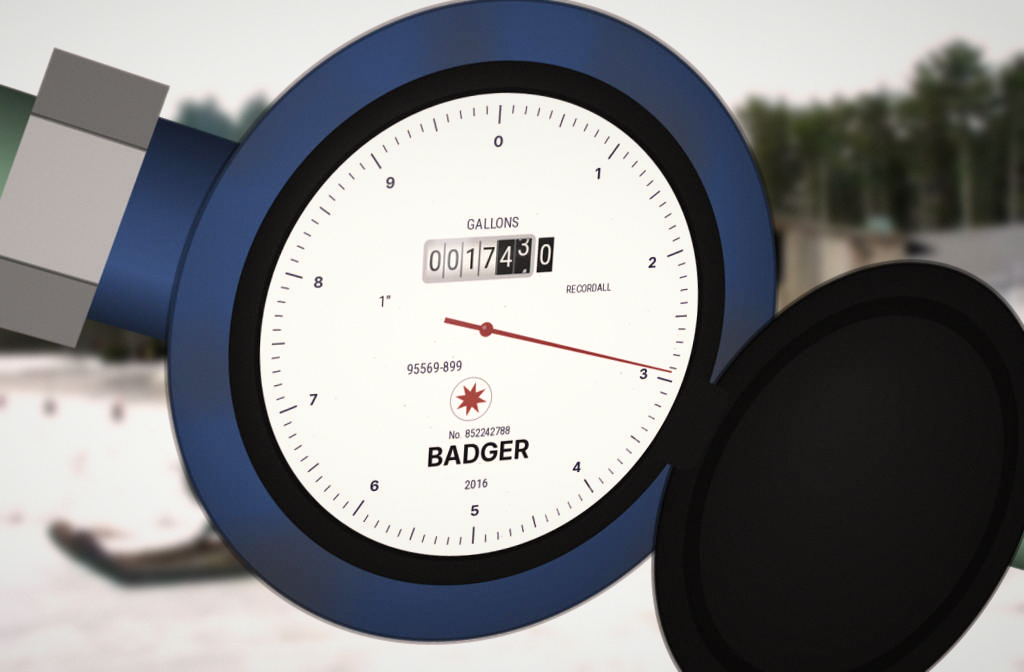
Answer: 17432.9 gal
